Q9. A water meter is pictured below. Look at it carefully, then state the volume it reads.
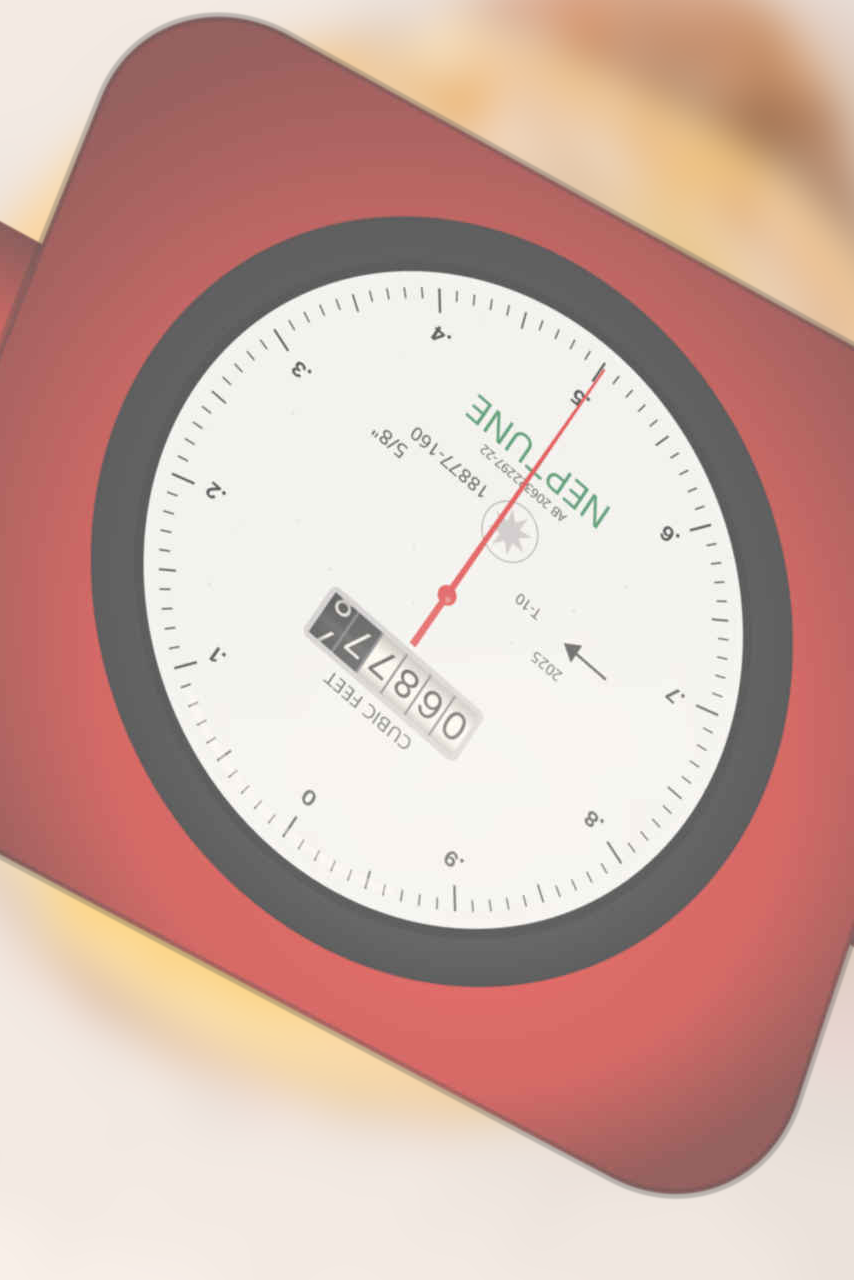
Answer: 68777.50 ft³
